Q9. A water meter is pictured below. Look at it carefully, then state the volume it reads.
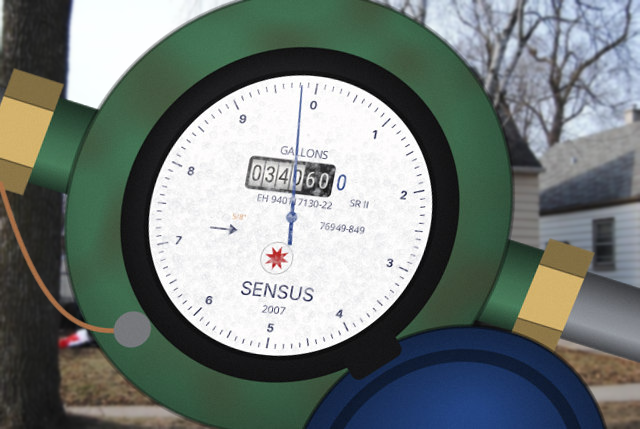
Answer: 340599.8 gal
